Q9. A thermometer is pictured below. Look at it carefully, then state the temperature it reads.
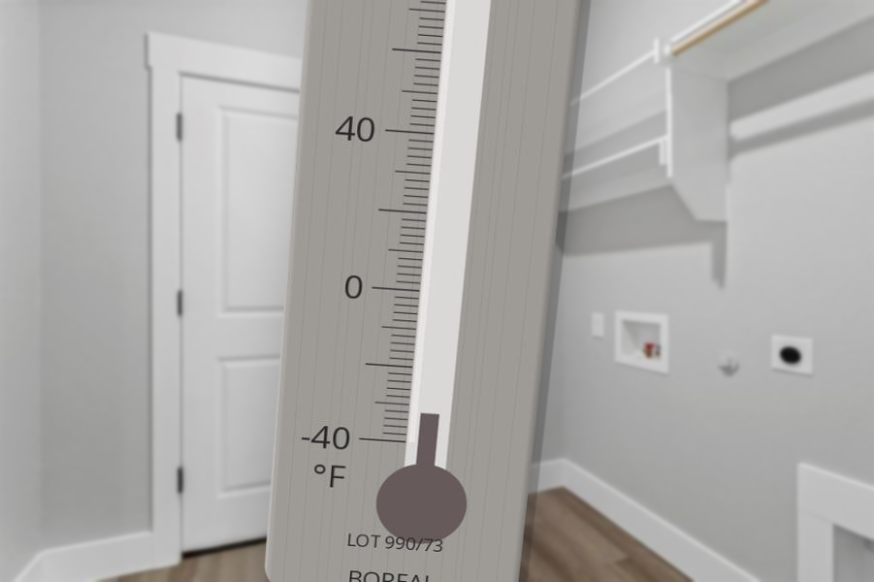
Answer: -32 °F
